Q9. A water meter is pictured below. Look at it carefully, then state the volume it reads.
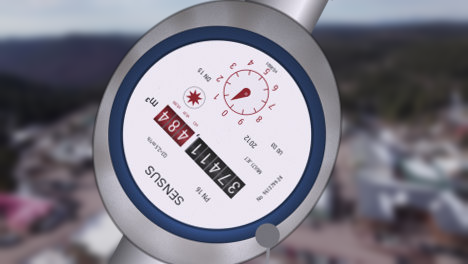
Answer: 37411.4840 m³
